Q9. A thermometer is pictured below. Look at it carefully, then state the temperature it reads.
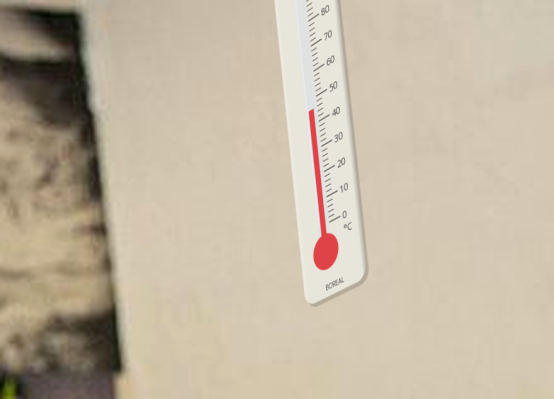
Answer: 46 °C
